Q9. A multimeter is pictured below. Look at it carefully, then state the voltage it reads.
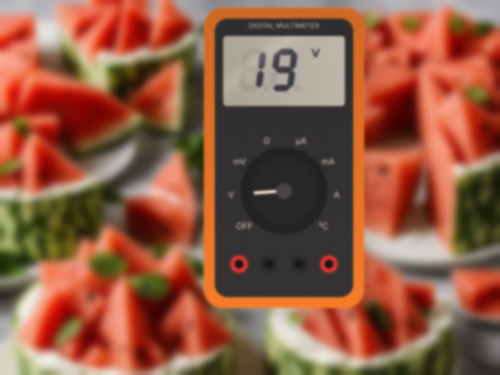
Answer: 19 V
